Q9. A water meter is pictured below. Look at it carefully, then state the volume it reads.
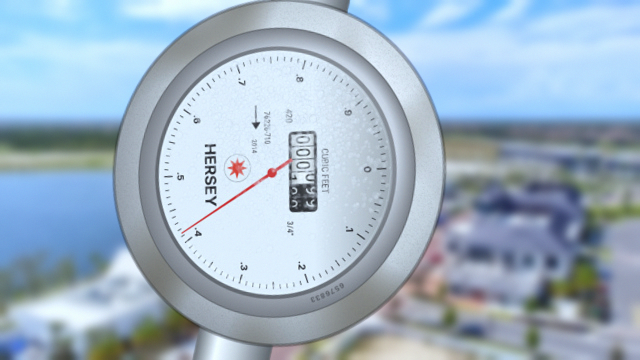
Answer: 99.41 ft³
